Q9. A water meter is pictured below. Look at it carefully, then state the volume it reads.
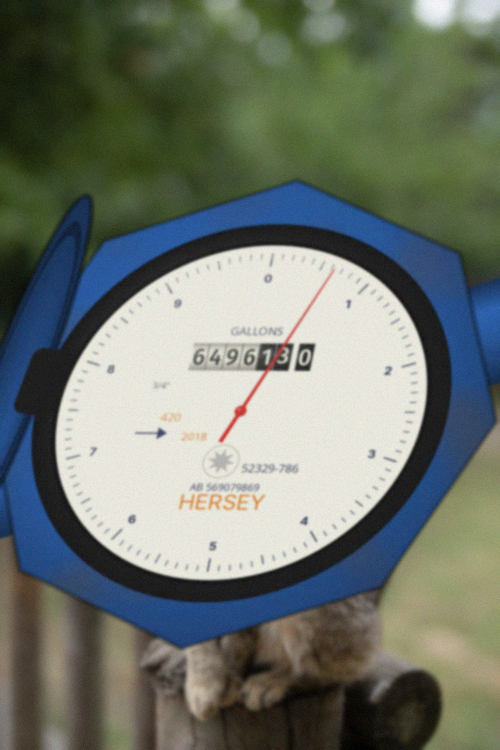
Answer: 6496130.6 gal
